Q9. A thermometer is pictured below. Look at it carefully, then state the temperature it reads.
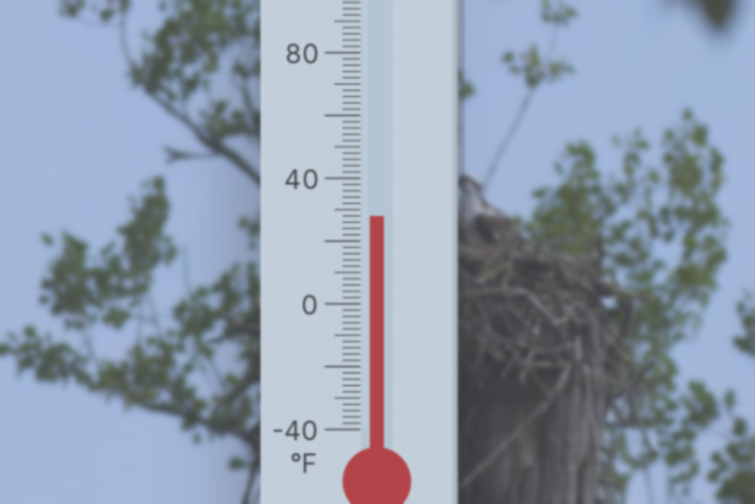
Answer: 28 °F
